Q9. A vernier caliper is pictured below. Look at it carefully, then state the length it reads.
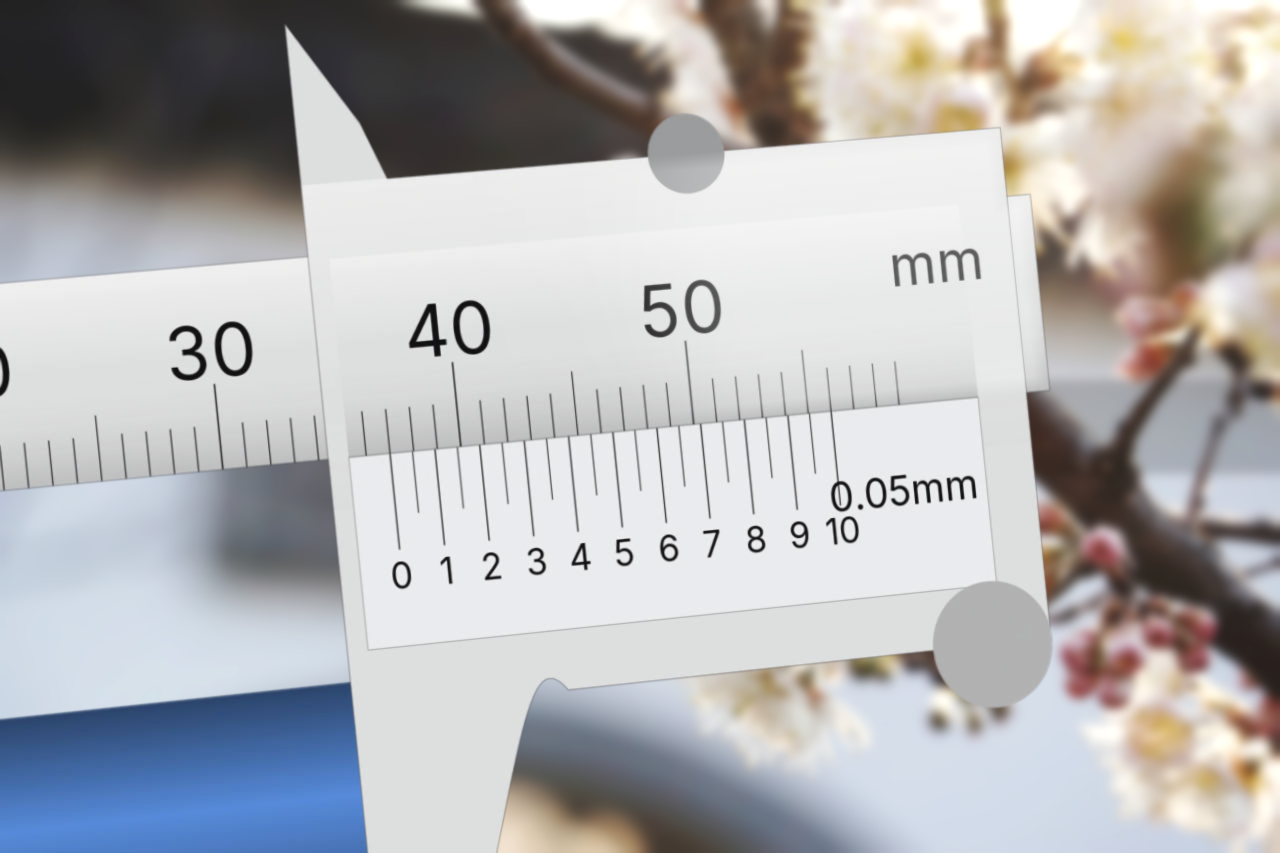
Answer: 37.0 mm
